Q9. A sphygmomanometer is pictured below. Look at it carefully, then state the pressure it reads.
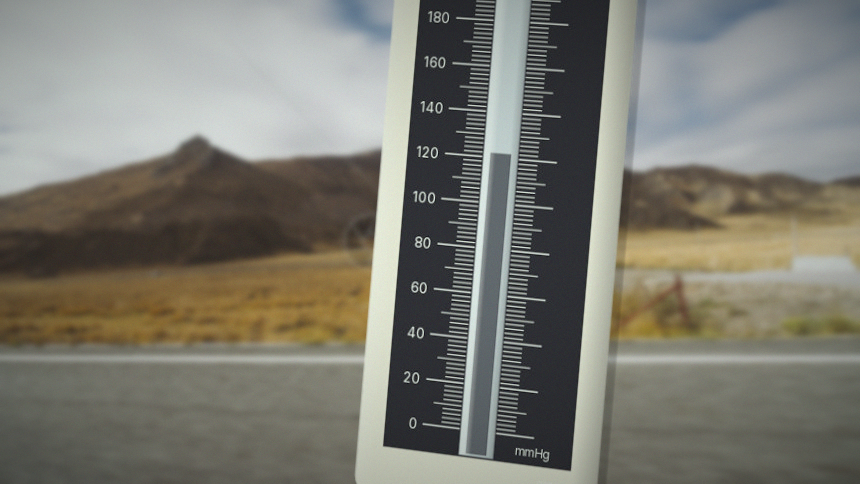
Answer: 122 mmHg
